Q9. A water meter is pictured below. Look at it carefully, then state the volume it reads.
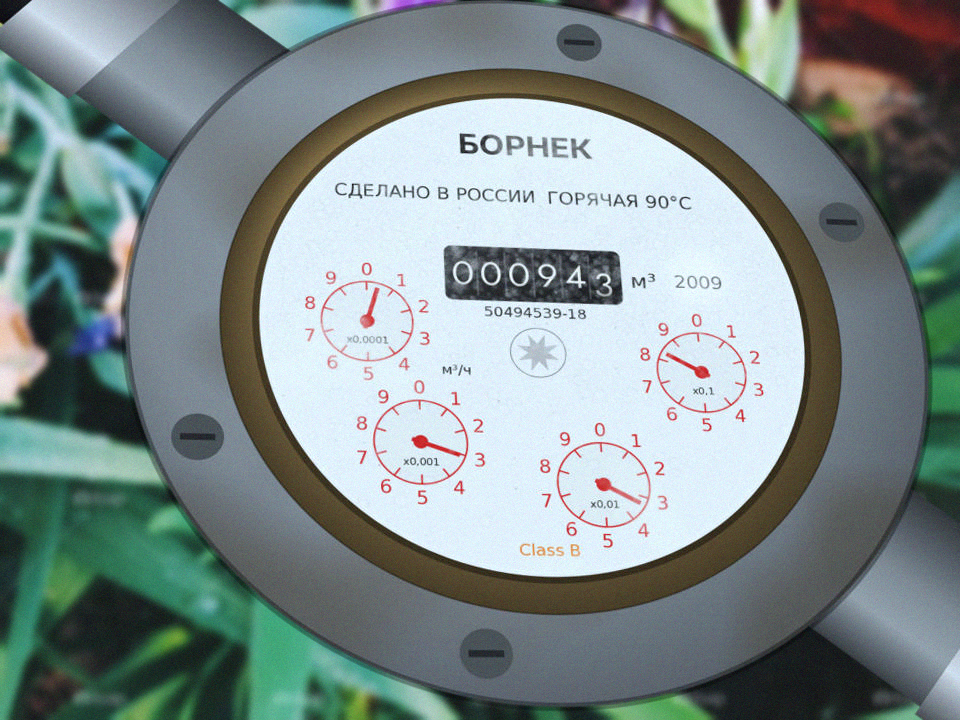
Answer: 942.8330 m³
